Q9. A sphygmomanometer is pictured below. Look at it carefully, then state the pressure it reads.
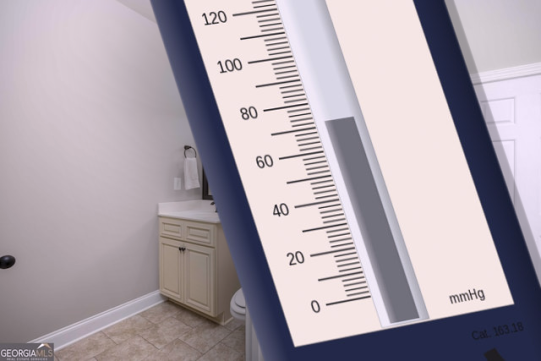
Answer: 72 mmHg
